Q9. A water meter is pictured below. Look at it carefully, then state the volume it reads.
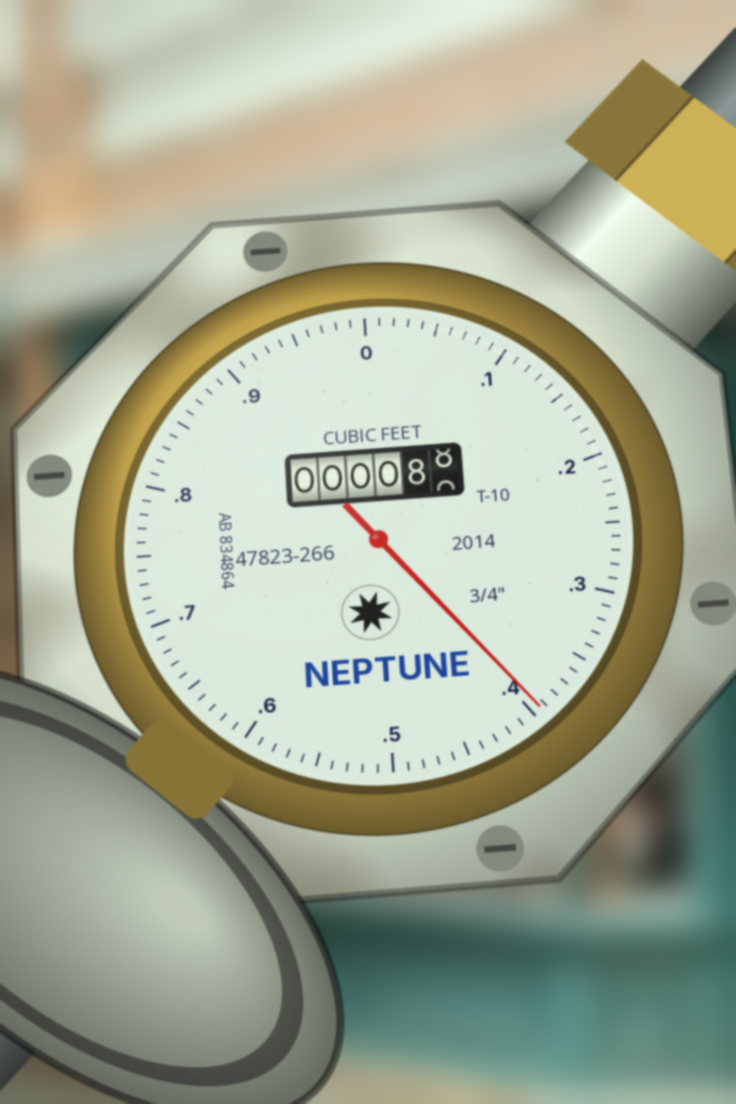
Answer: 88.39 ft³
